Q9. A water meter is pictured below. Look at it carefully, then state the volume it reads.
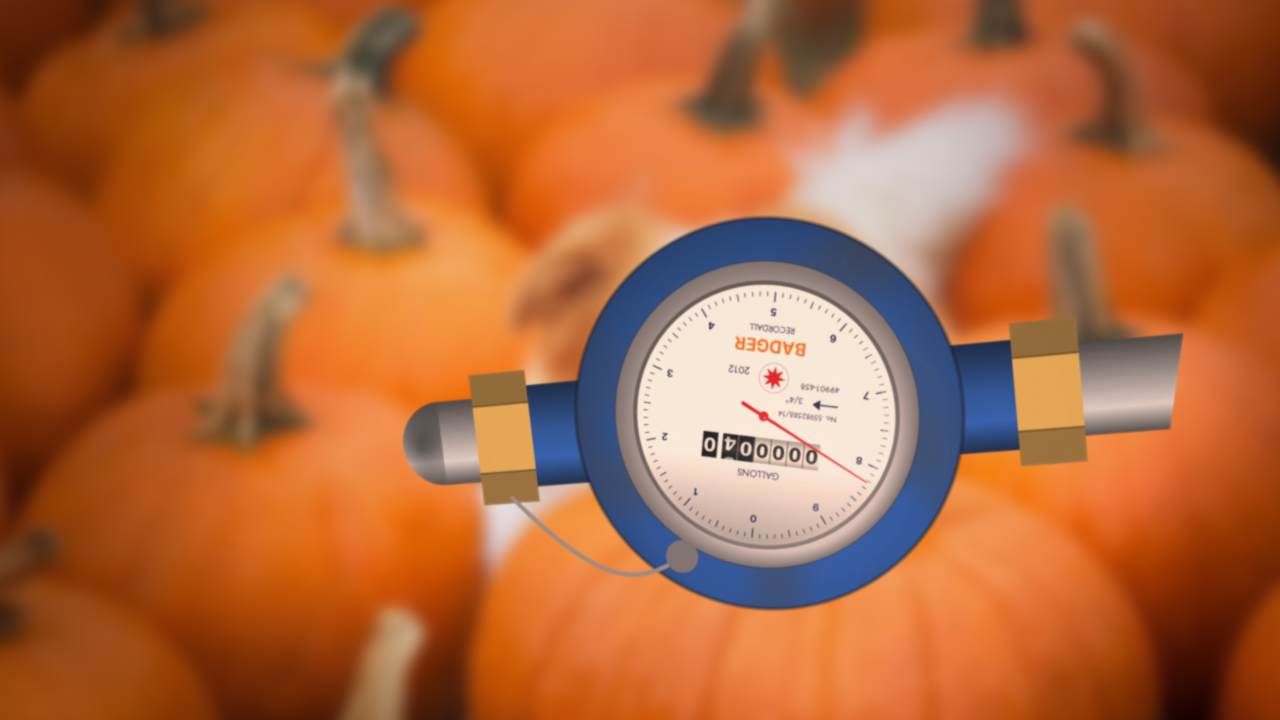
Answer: 38.2 gal
